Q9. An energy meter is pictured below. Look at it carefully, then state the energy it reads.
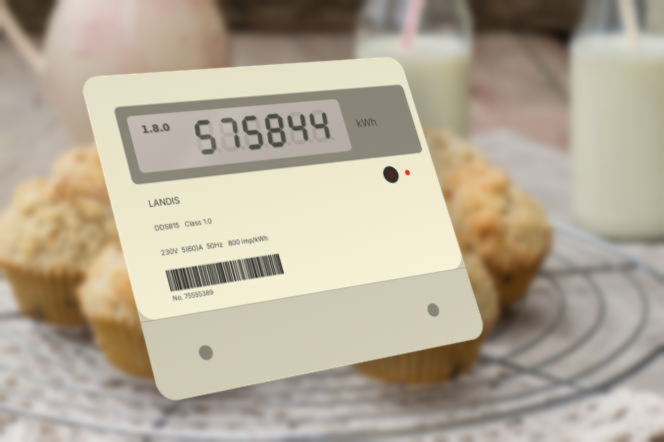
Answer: 575844 kWh
